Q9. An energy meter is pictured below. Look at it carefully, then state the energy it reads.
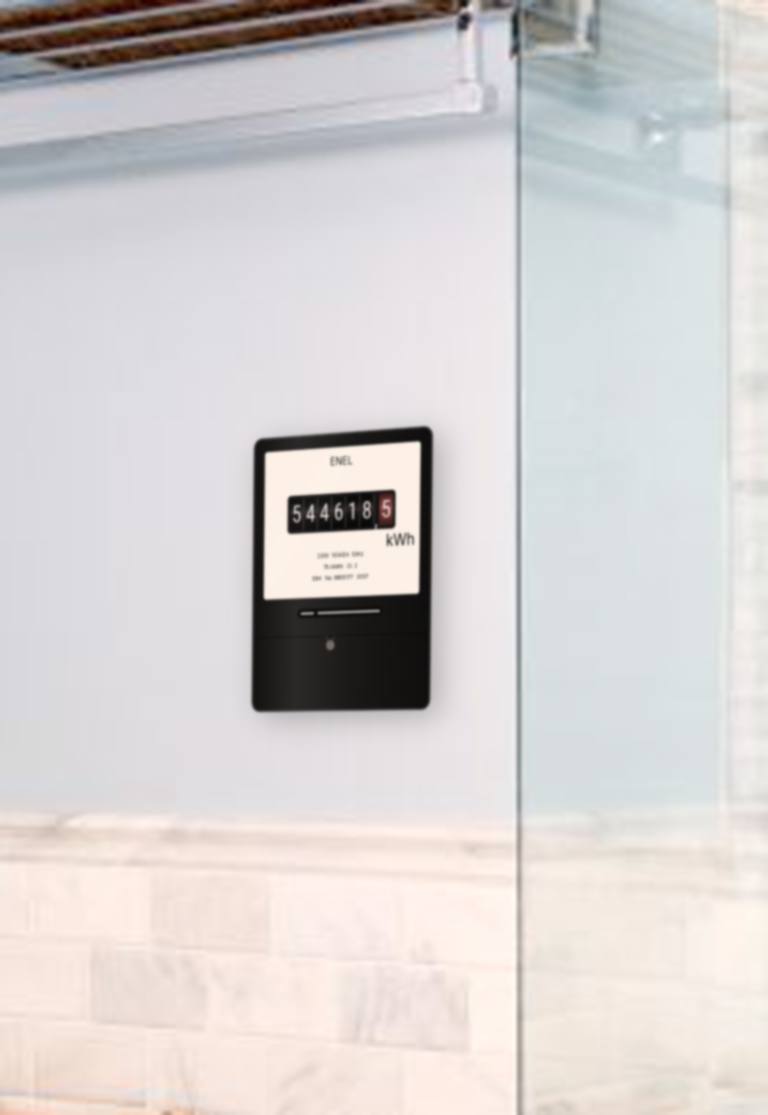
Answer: 544618.5 kWh
